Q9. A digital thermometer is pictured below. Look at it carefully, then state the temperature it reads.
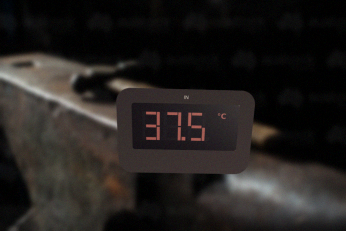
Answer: 37.5 °C
